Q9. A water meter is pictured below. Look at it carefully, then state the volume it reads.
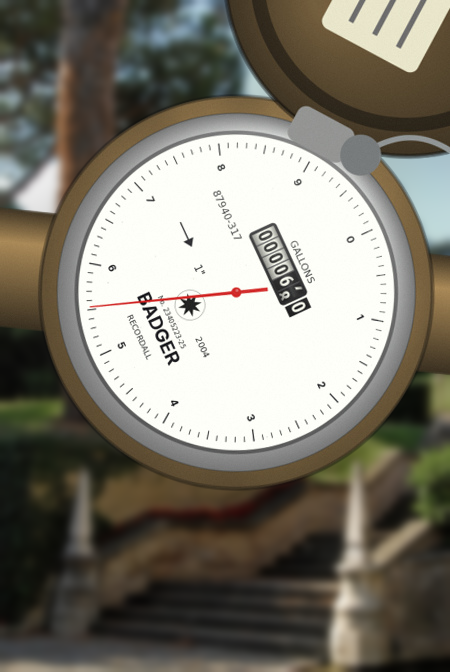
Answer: 675.5 gal
